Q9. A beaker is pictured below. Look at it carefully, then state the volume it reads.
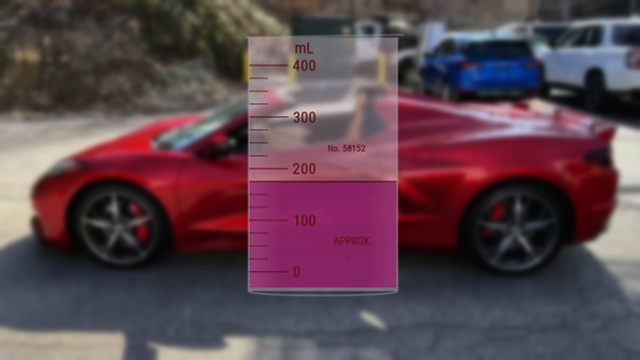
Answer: 175 mL
